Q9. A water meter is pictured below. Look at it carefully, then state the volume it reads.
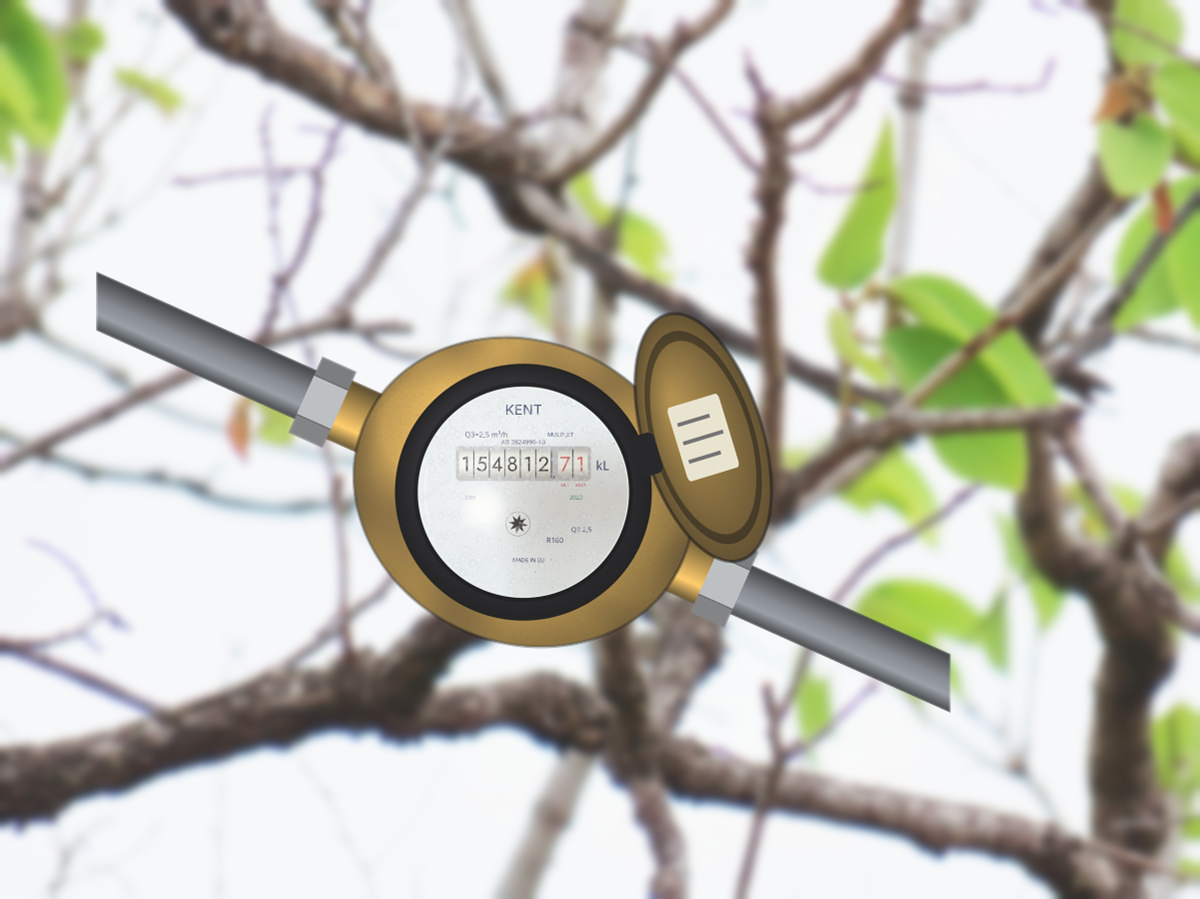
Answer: 154812.71 kL
